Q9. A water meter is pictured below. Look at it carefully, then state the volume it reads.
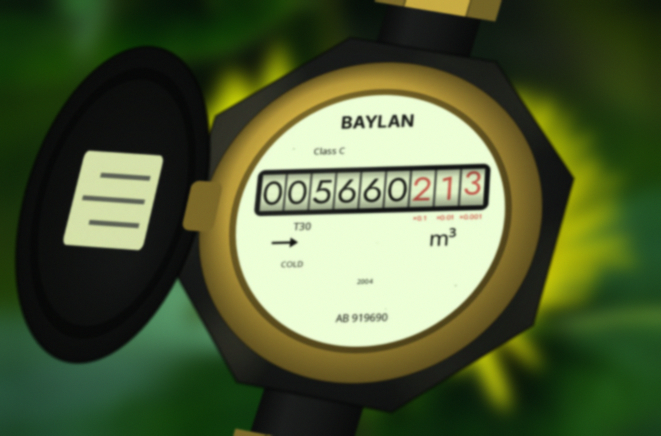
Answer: 5660.213 m³
